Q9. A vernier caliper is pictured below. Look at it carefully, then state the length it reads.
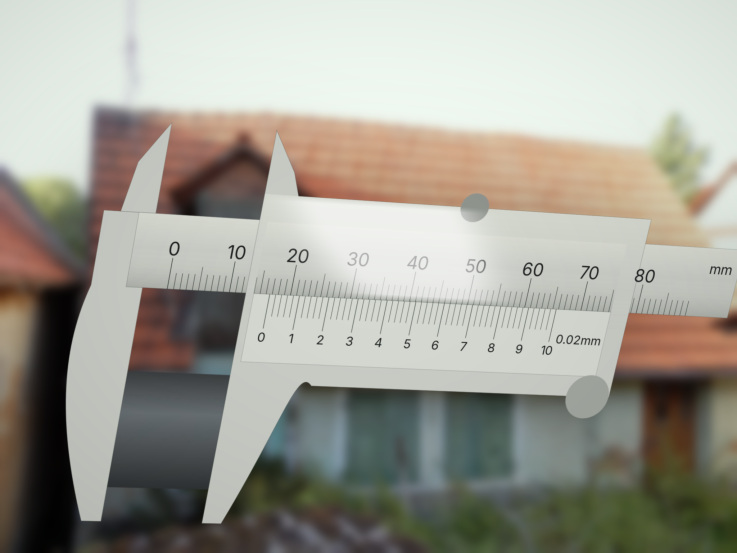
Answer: 16.6 mm
